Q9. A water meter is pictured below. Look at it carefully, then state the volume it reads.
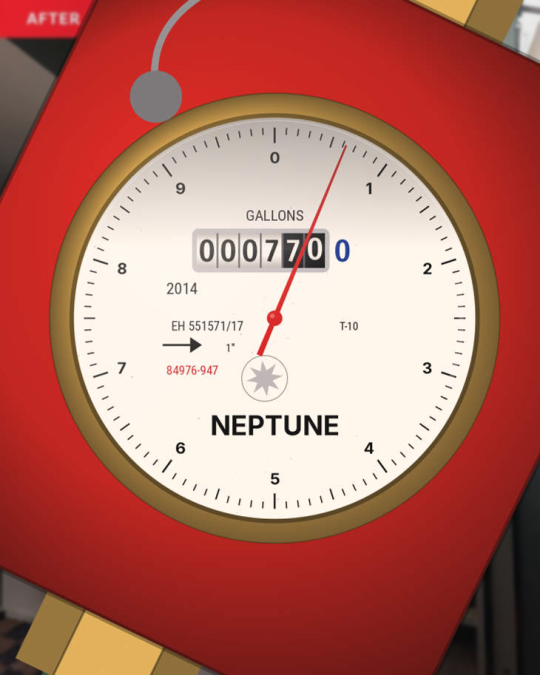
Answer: 7700.6 gal
